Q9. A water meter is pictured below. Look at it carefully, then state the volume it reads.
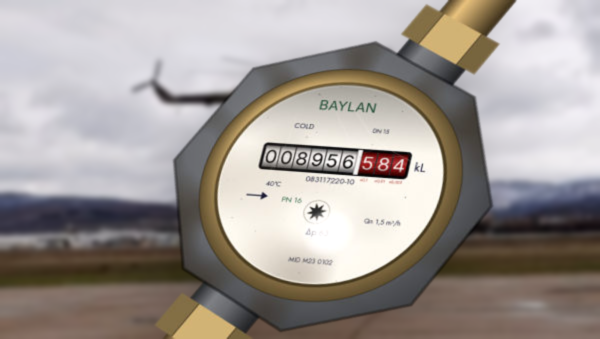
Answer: 8956.584 kL
